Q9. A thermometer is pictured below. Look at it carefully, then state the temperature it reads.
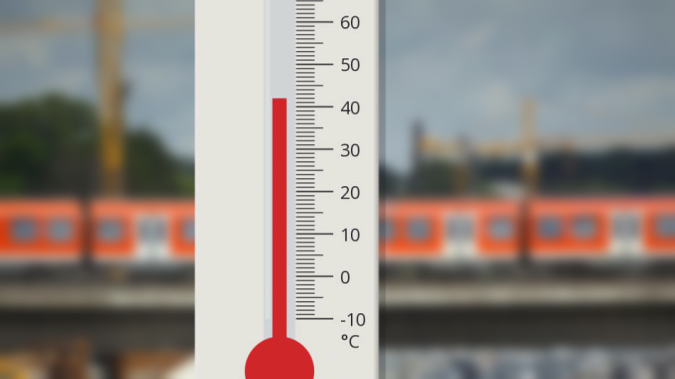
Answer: 42 °C
